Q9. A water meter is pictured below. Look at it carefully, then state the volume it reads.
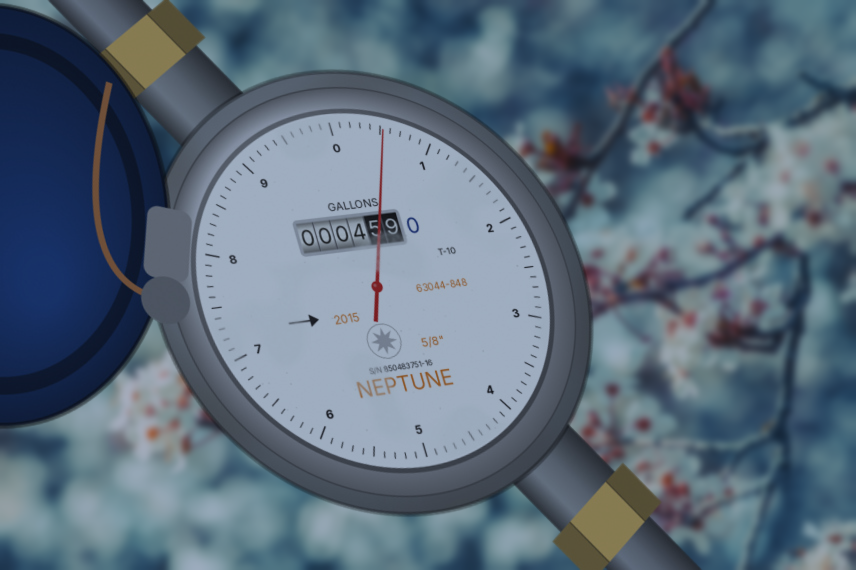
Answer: 4590.5 gal
